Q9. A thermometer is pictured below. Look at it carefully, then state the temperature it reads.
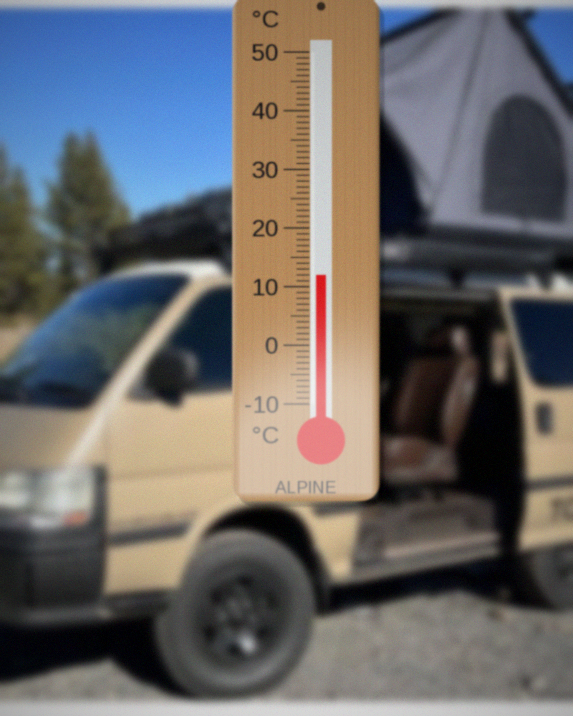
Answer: 12 °C
